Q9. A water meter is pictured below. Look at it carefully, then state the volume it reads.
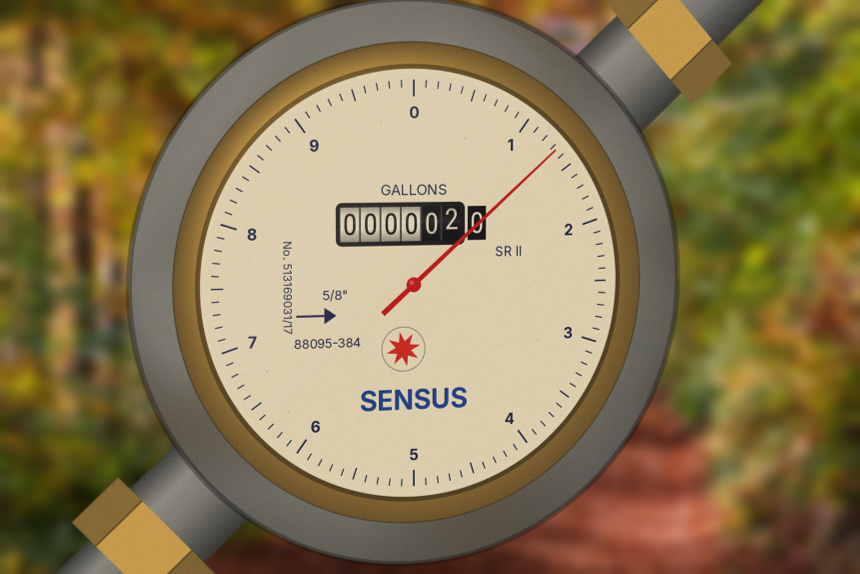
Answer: 21.3 gal
